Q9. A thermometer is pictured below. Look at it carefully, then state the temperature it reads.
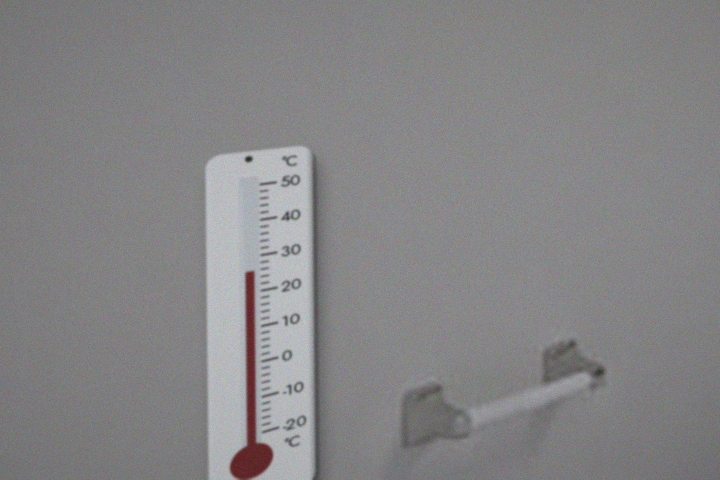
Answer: 26 °C
